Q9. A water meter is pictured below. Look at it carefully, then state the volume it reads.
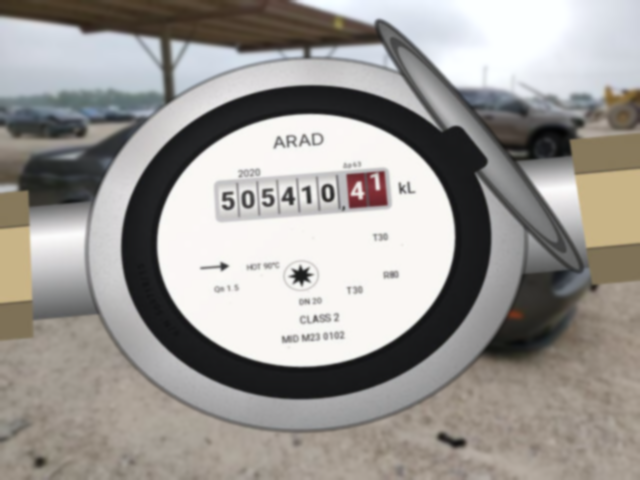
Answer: 505410.41 kL
